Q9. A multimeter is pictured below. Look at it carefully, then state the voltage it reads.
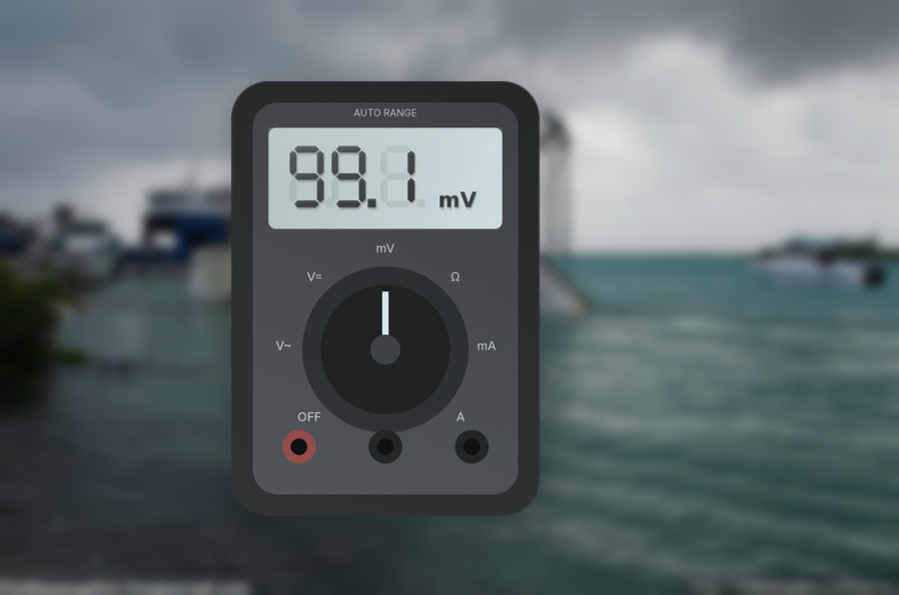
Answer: 99.1 mV
